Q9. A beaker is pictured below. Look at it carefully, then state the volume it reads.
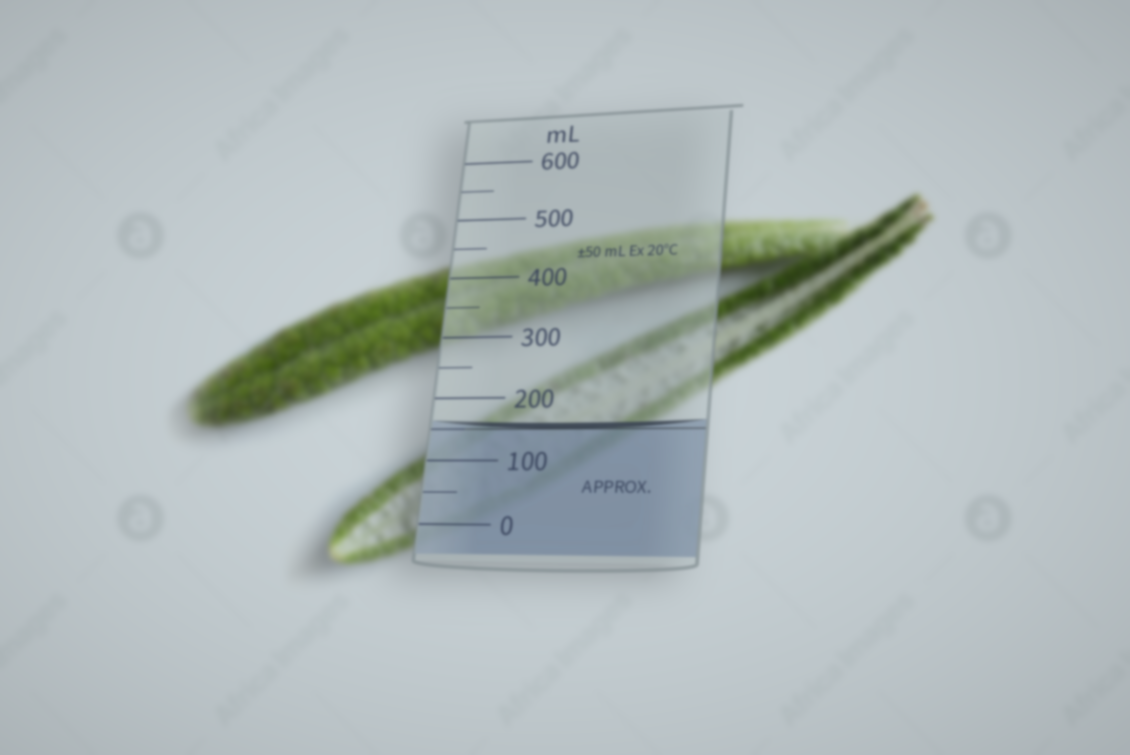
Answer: 150 mL
